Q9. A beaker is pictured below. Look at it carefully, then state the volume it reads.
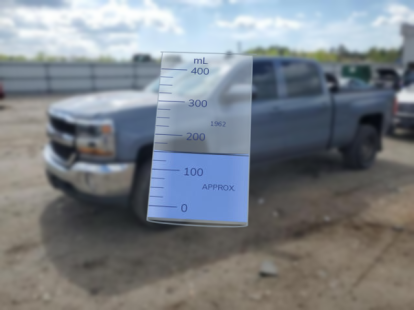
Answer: 150 mL
